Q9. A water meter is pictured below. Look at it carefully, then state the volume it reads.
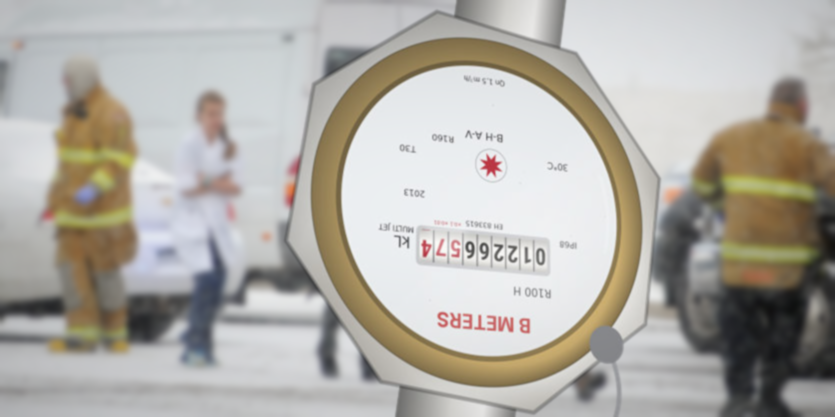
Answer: 12266.574 kL
